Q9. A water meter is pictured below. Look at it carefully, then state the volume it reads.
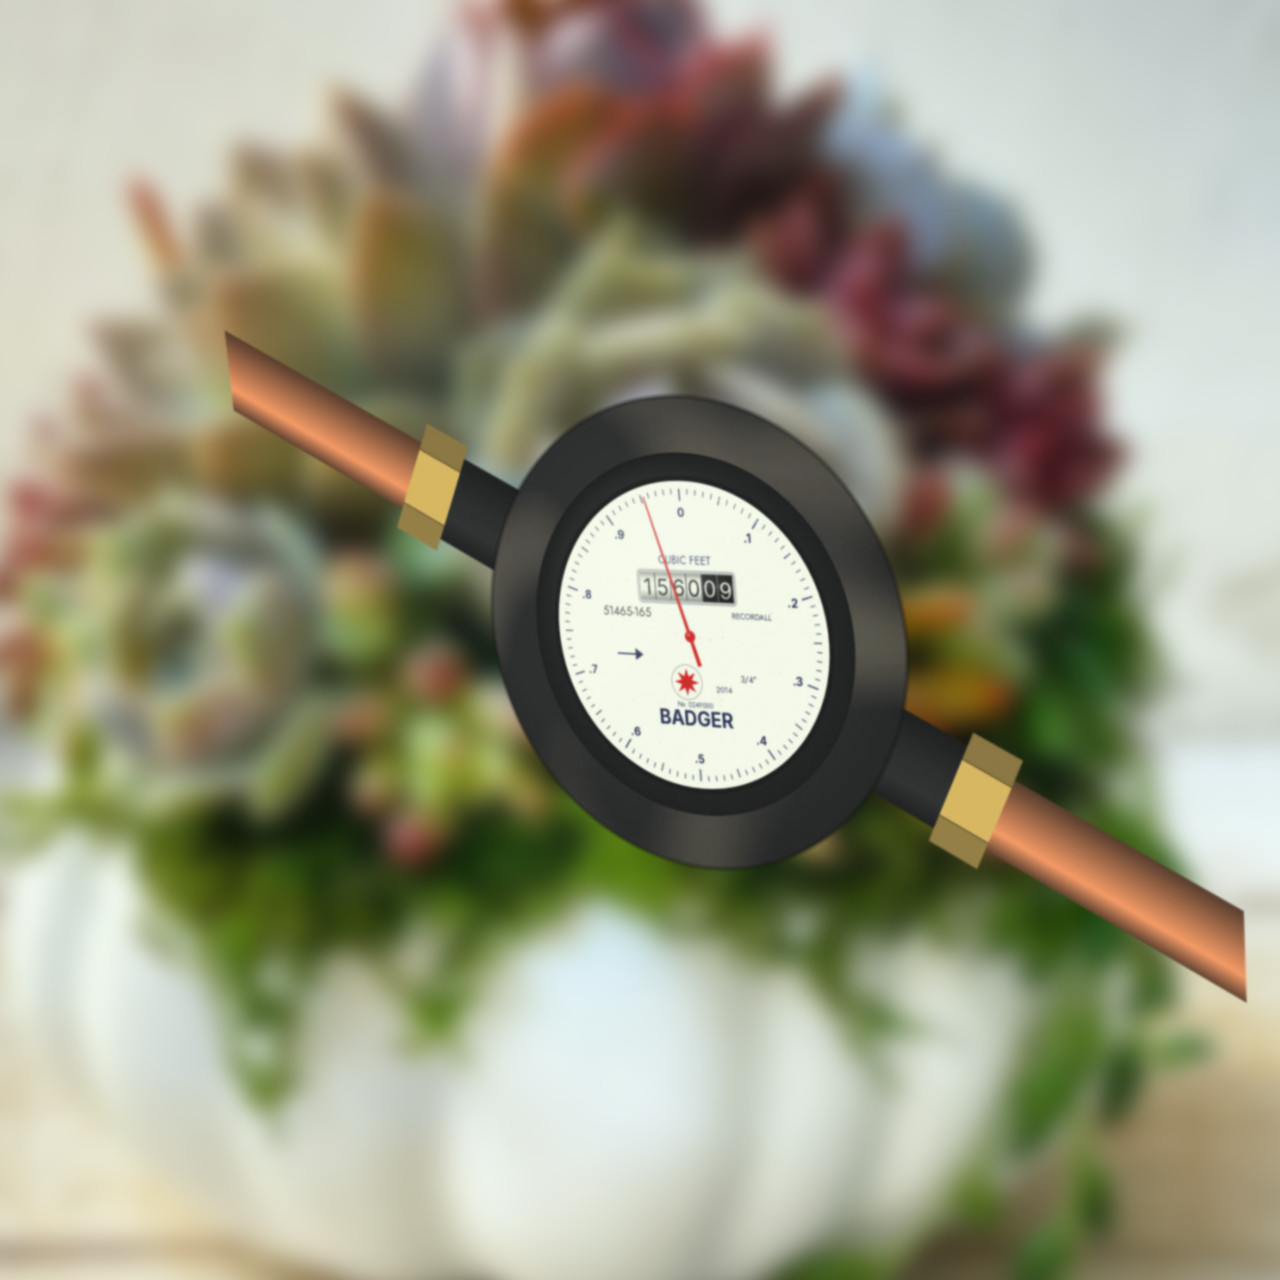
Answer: 156008.95 ft³
